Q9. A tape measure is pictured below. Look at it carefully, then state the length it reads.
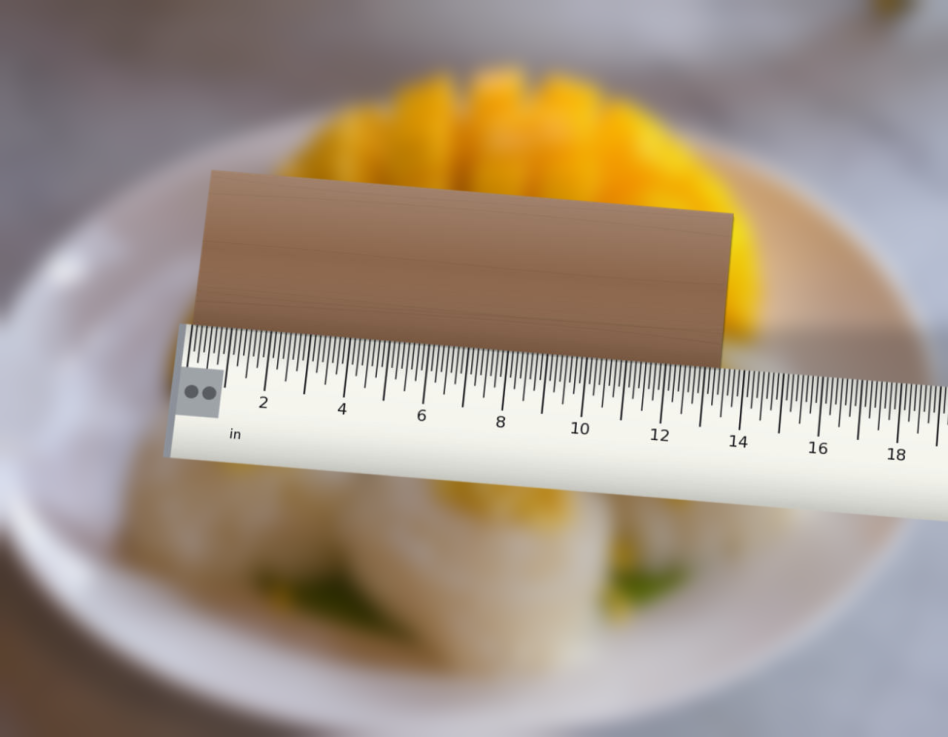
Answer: 13.375 in
